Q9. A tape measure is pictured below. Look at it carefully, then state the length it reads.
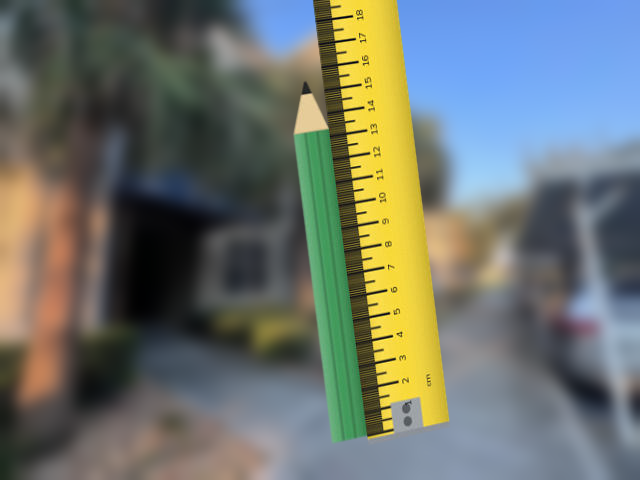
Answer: 15.5 cm
